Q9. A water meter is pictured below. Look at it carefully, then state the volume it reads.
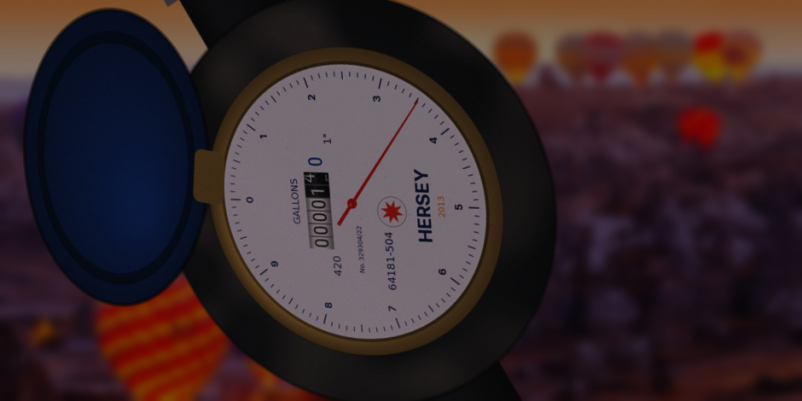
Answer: 143.5 gal
